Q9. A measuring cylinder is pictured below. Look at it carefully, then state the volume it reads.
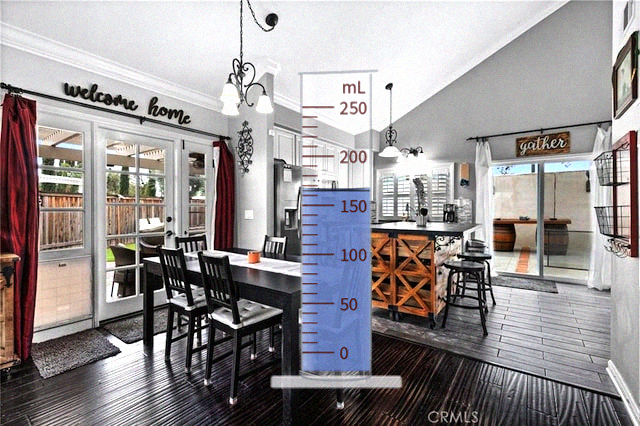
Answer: 165 mL
